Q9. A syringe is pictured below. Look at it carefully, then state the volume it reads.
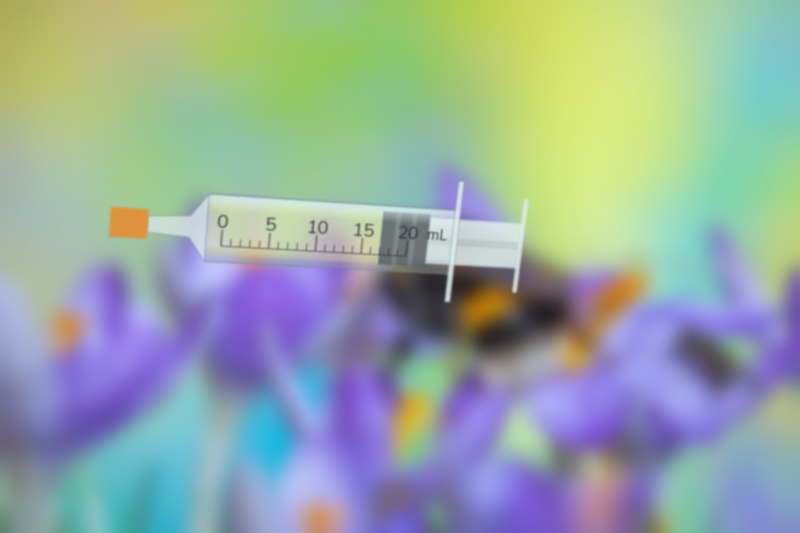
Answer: 17 mL
